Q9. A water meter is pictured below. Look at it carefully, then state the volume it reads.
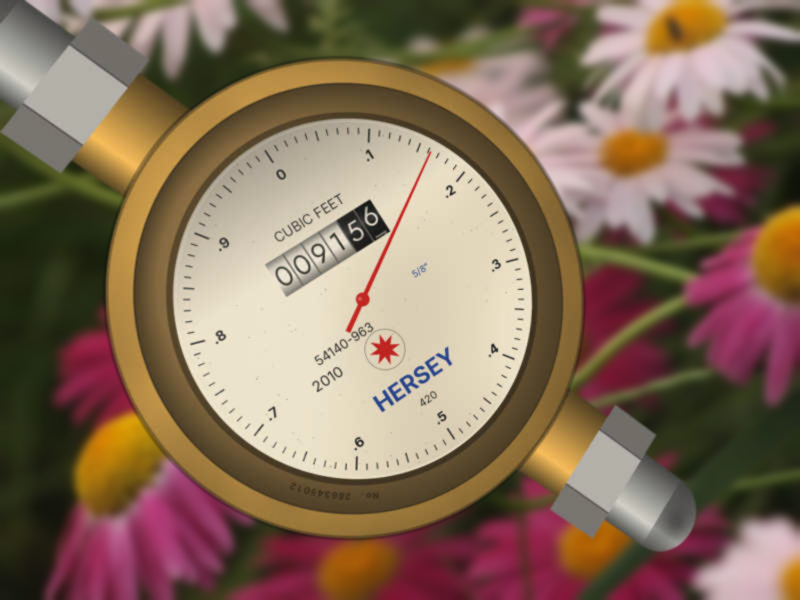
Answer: 9156.16 ft³
